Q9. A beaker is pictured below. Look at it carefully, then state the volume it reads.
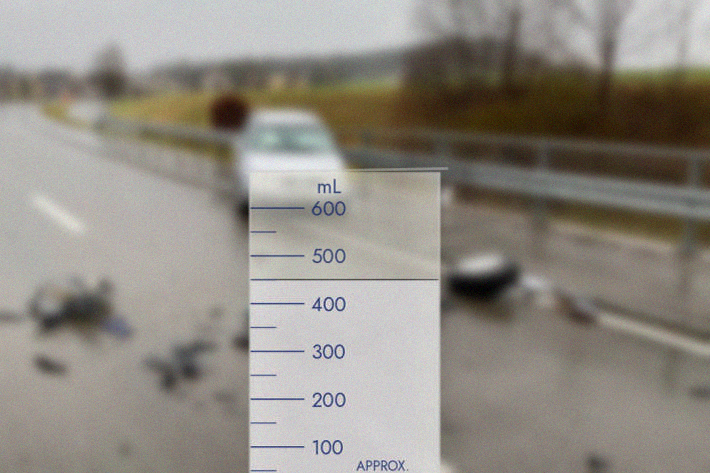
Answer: 450 mL
